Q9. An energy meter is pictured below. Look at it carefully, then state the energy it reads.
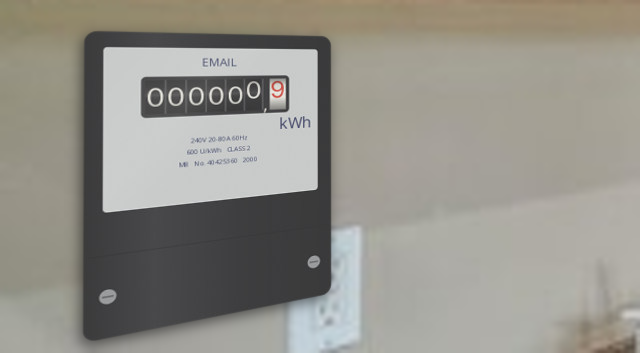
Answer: 0.9 kWh
